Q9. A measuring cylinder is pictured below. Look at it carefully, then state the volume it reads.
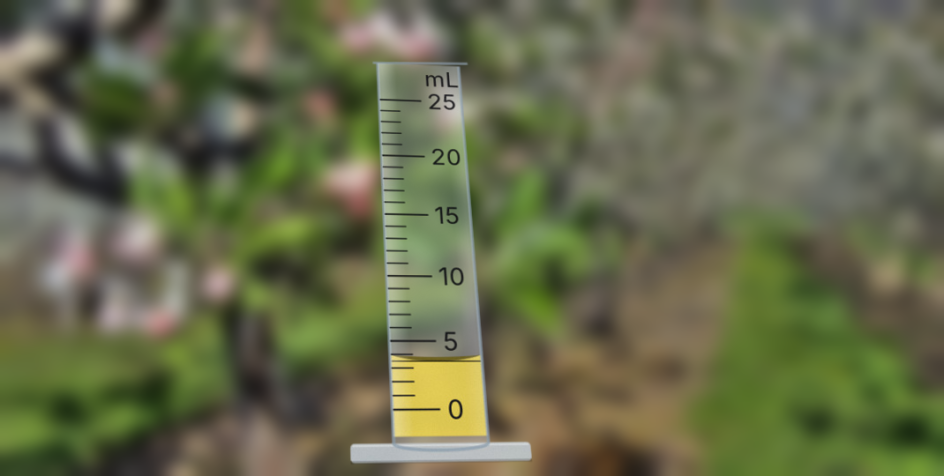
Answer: 3.5 mL
